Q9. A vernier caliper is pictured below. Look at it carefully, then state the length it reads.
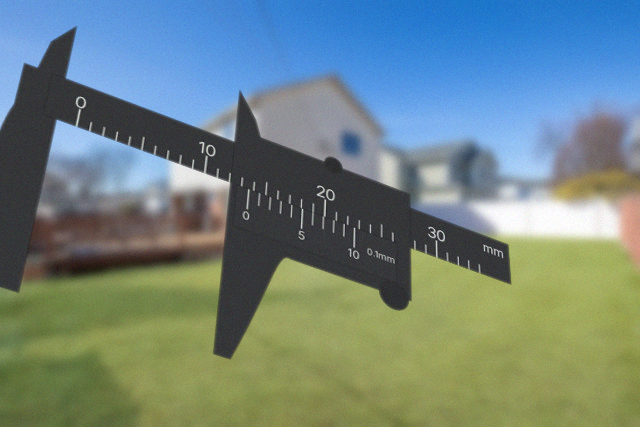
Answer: 13.6 mm
